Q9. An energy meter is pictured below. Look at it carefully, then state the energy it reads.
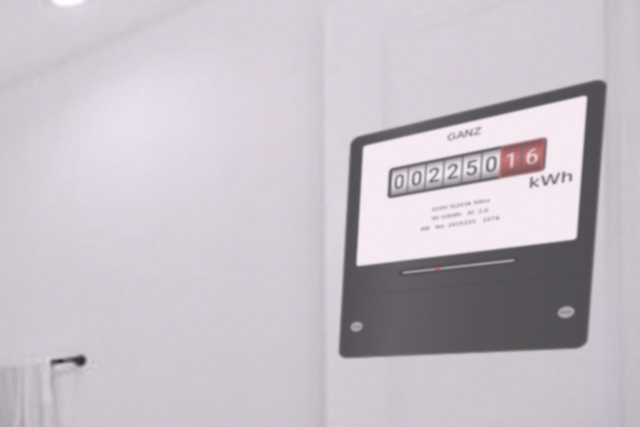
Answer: 2250.16 kWh
